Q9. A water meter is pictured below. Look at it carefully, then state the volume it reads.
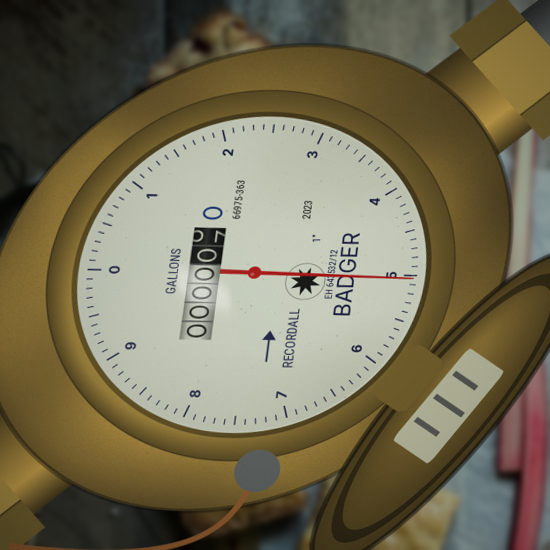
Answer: 65.0 gal
